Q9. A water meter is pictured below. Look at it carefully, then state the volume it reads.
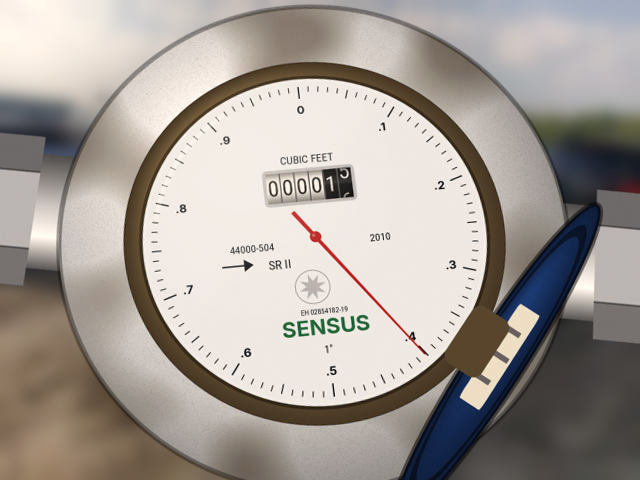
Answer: 15.40 ft³
